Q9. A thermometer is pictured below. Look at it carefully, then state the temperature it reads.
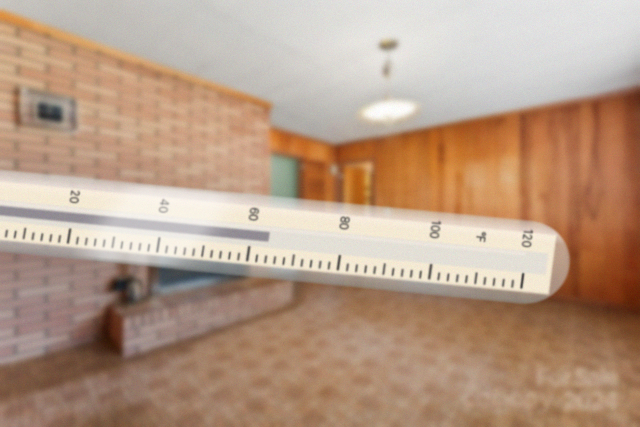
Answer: 64 °F
